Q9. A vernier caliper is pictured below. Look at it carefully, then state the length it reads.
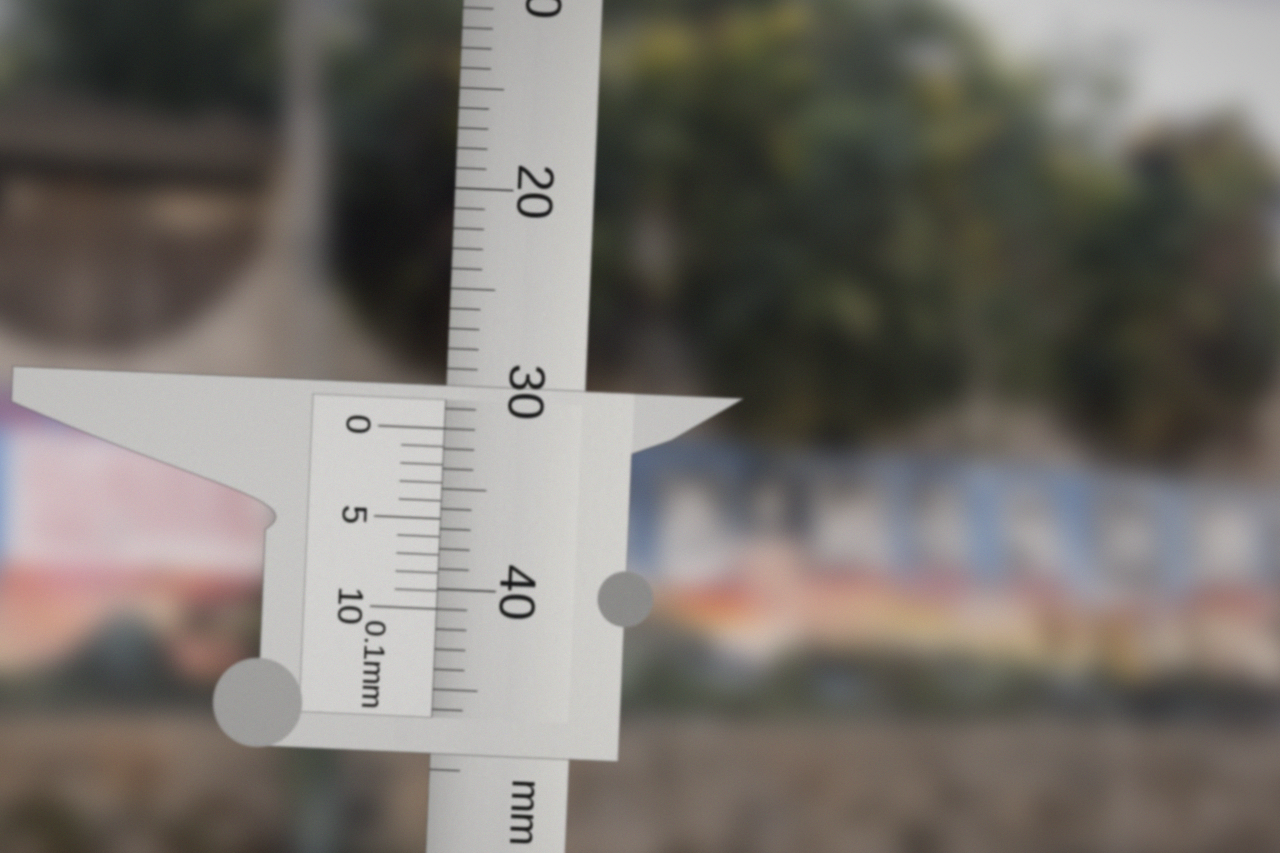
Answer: 32.0 mm
